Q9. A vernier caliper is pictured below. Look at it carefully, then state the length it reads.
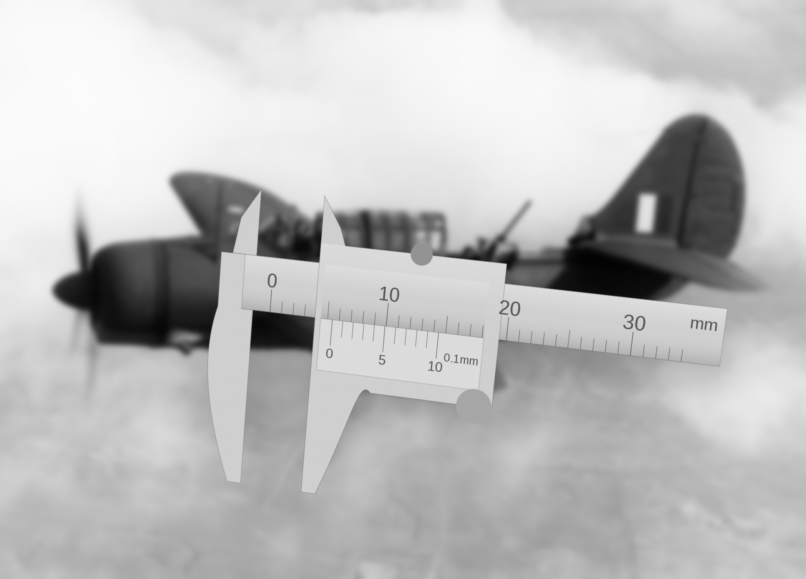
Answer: 5.4 mm
